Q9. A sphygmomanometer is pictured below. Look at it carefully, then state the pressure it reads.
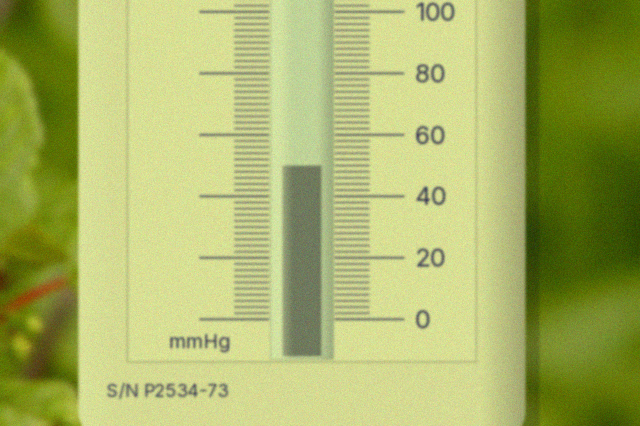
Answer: 50 mmHg
